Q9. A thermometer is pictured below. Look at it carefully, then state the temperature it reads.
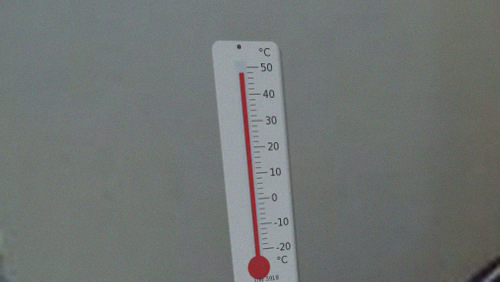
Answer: 48 °C
